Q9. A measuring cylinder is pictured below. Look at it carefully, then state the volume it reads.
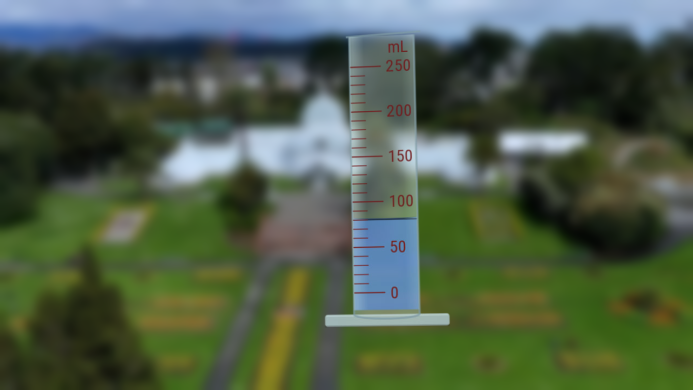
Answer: 80 mL
